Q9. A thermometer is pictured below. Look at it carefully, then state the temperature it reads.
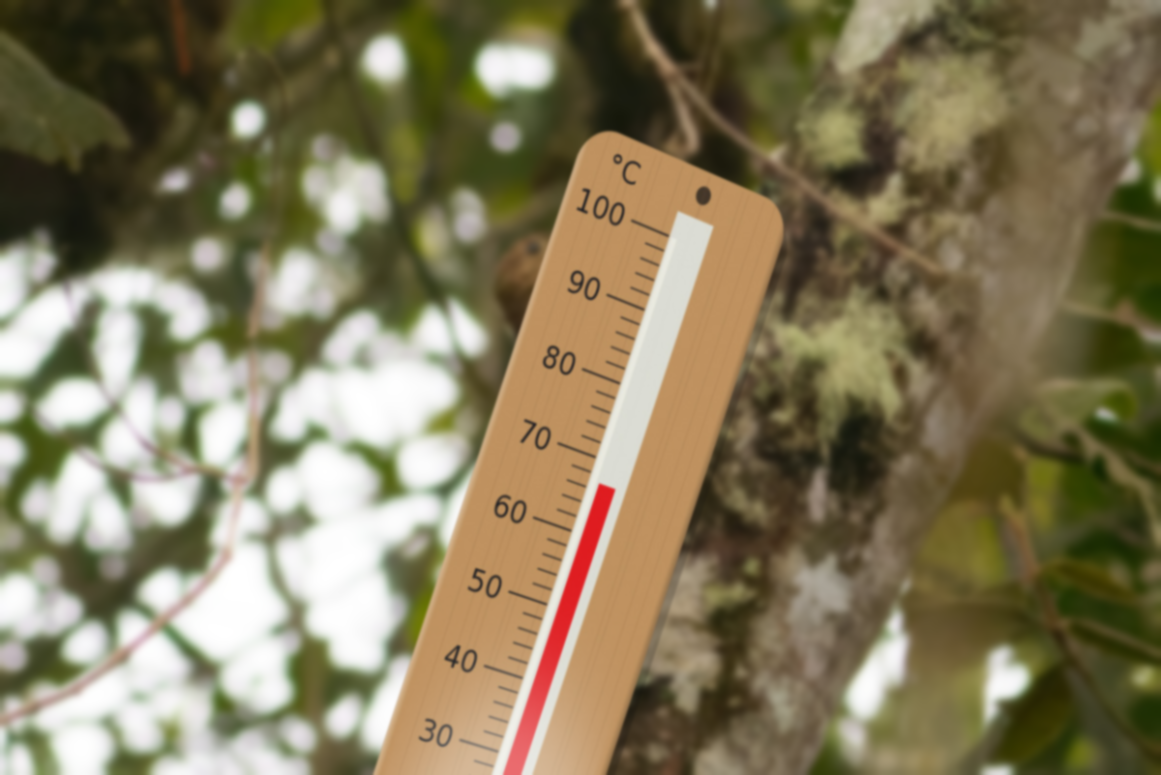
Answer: 67 °C
